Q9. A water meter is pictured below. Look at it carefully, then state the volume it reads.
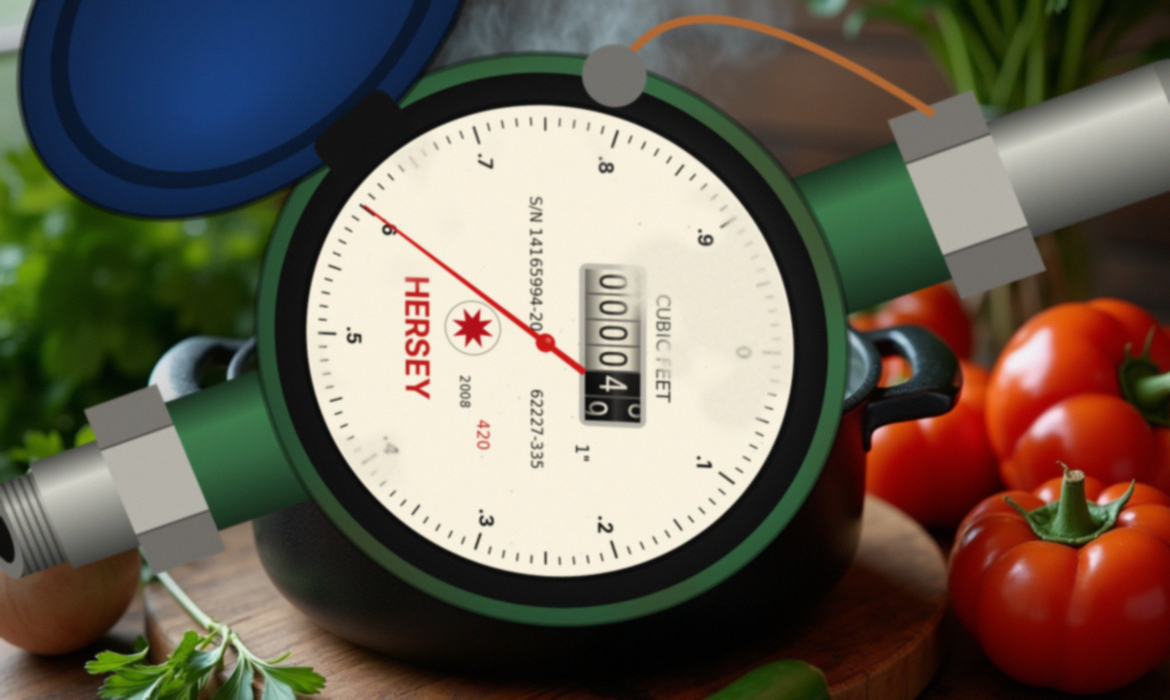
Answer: 48.60 ft³
